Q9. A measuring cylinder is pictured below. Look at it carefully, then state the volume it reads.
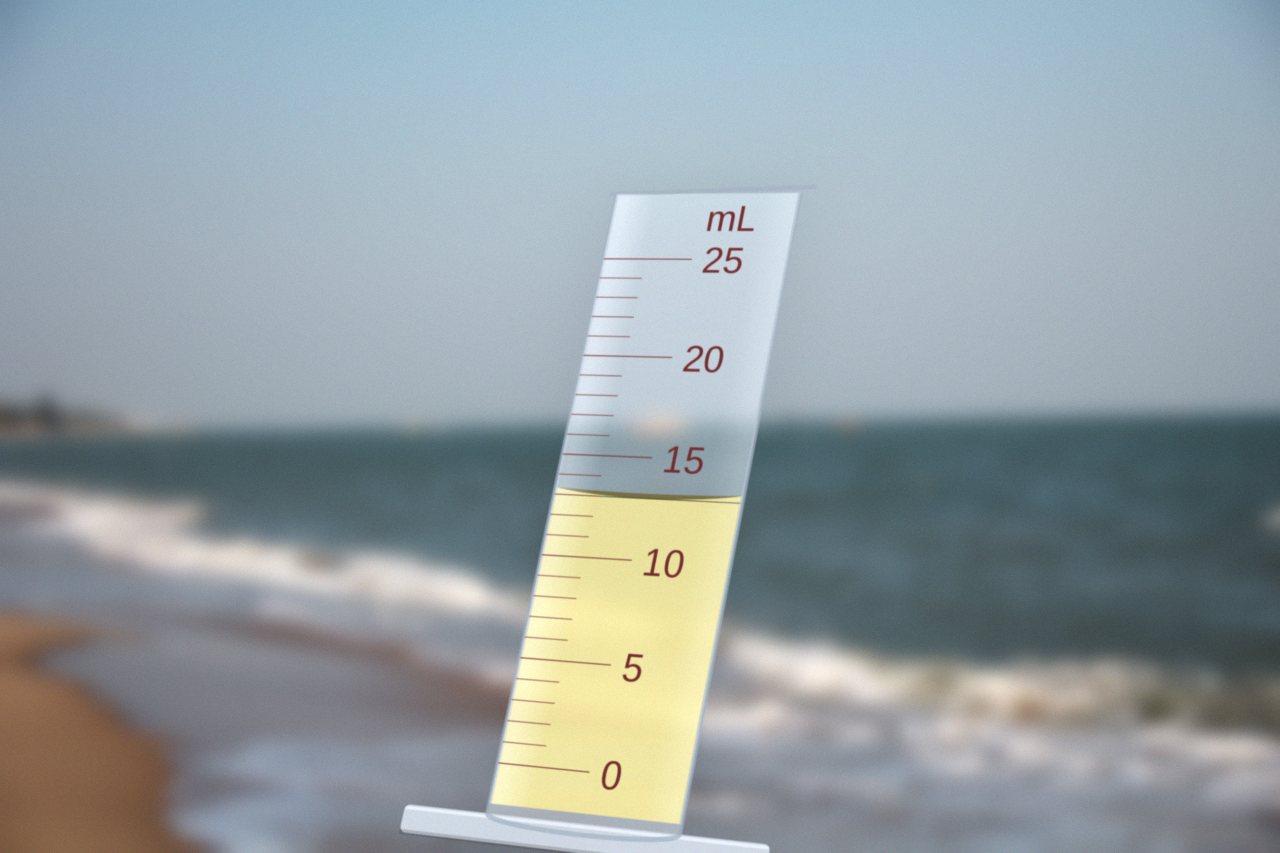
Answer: 13 mL
